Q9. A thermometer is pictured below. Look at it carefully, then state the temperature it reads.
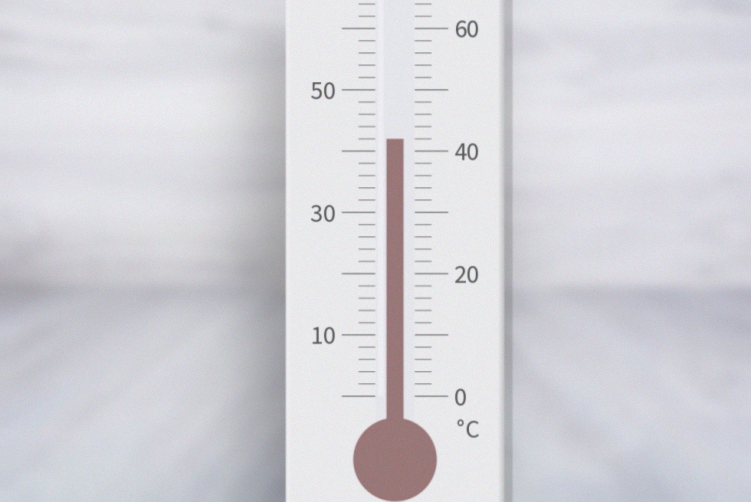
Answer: 42 °C
